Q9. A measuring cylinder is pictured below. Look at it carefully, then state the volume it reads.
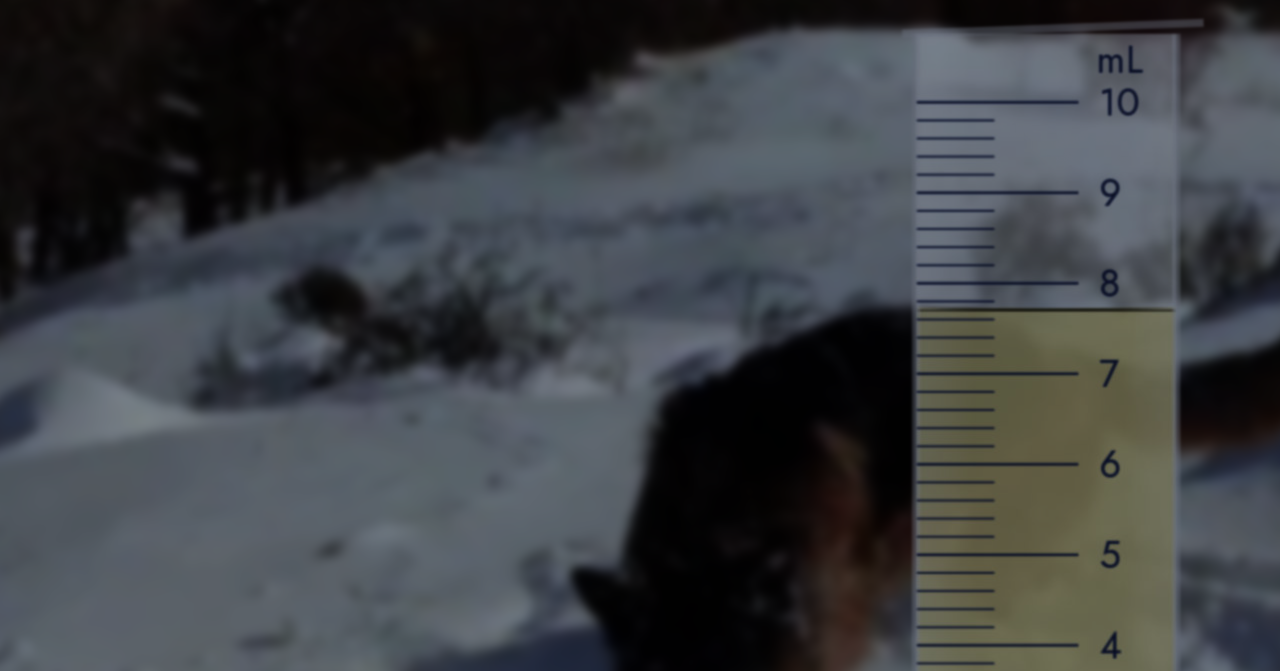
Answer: 7.7 mL
